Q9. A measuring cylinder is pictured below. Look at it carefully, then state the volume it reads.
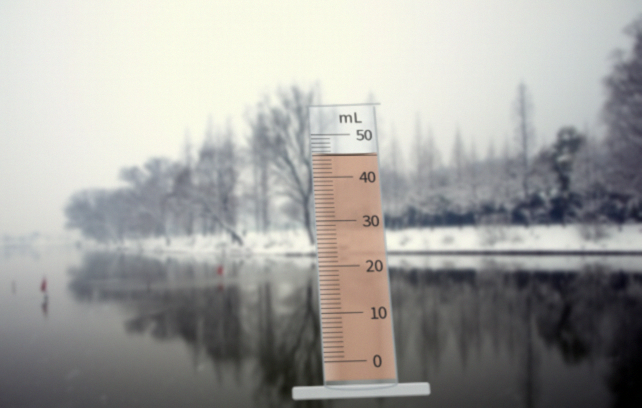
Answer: 45 mL
